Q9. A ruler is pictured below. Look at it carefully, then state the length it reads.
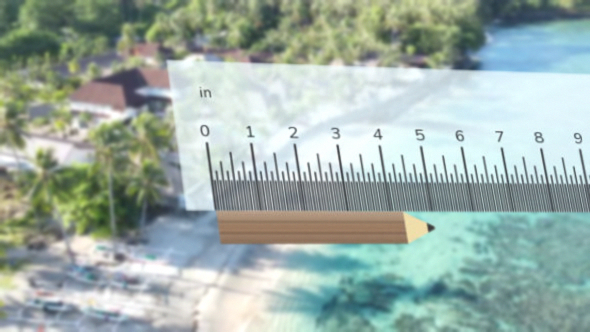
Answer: 5 in
